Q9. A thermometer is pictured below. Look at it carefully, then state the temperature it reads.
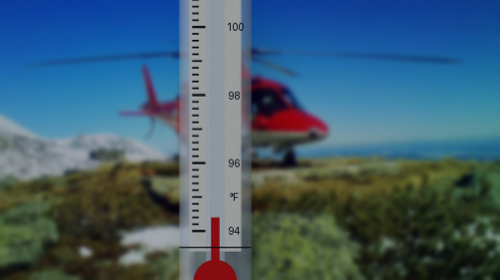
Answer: 94.4 °F
